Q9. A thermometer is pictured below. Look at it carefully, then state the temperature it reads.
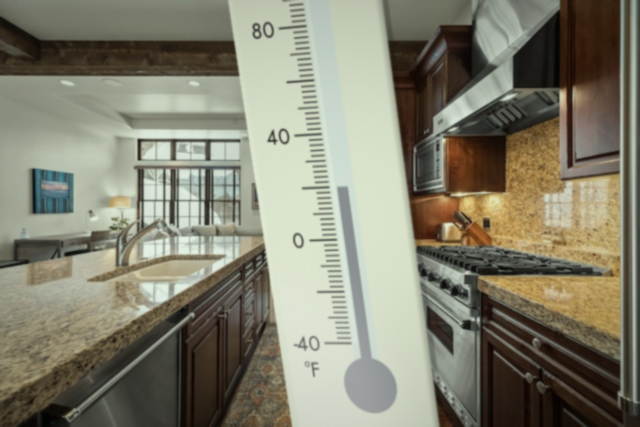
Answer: 20 °F
